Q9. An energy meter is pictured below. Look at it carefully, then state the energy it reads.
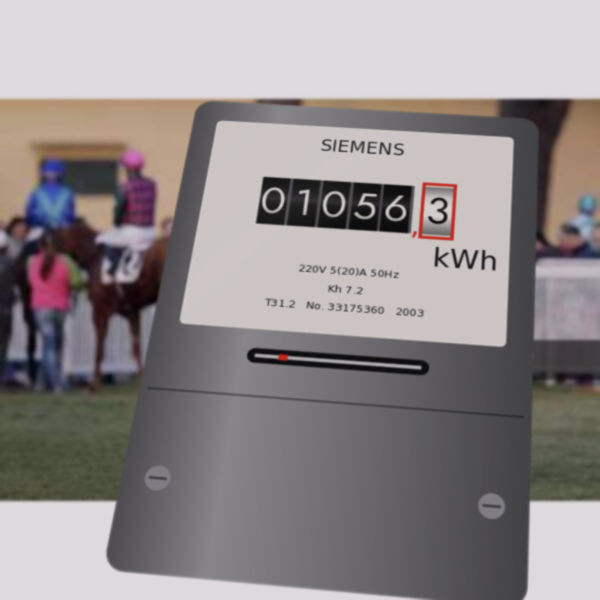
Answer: 1056.3 kWh
